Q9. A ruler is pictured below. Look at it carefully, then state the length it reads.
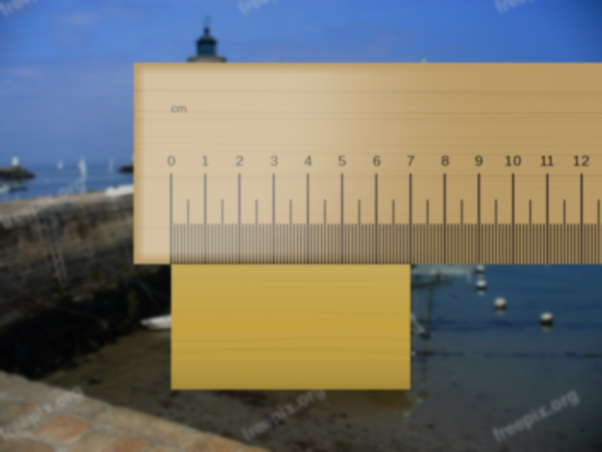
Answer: 7 cm
